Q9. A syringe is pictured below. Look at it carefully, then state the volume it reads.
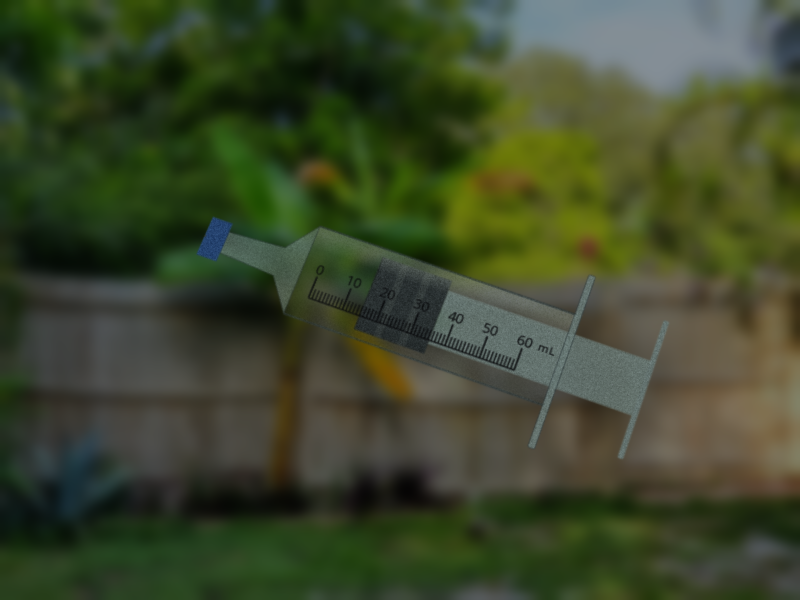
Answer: 15 mL
